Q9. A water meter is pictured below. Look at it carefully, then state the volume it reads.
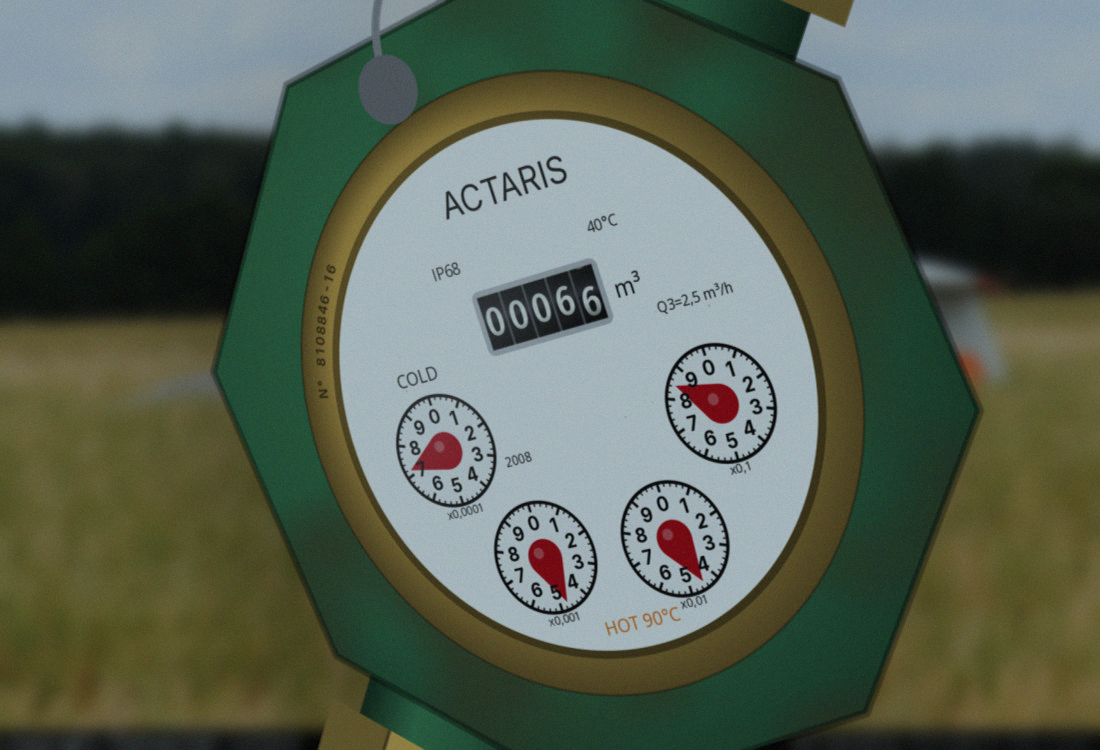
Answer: 65.8447 m³
